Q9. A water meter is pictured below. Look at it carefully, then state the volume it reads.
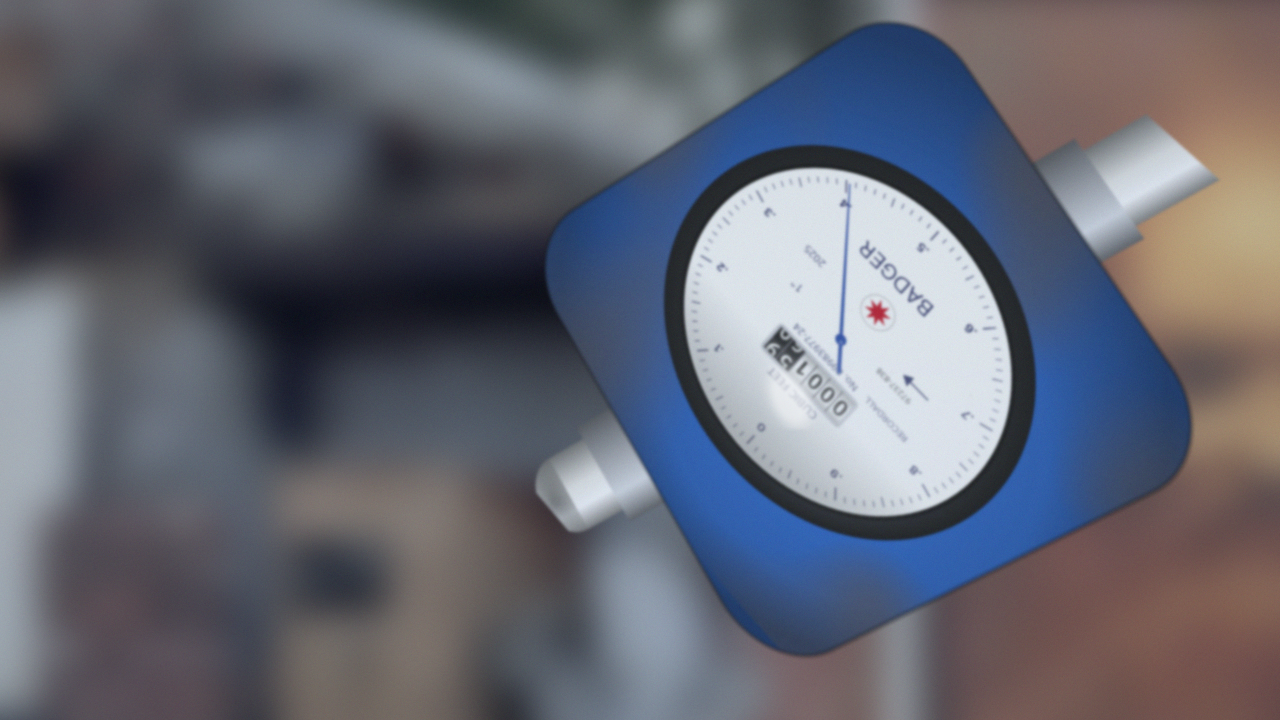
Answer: 159.40 ft³
